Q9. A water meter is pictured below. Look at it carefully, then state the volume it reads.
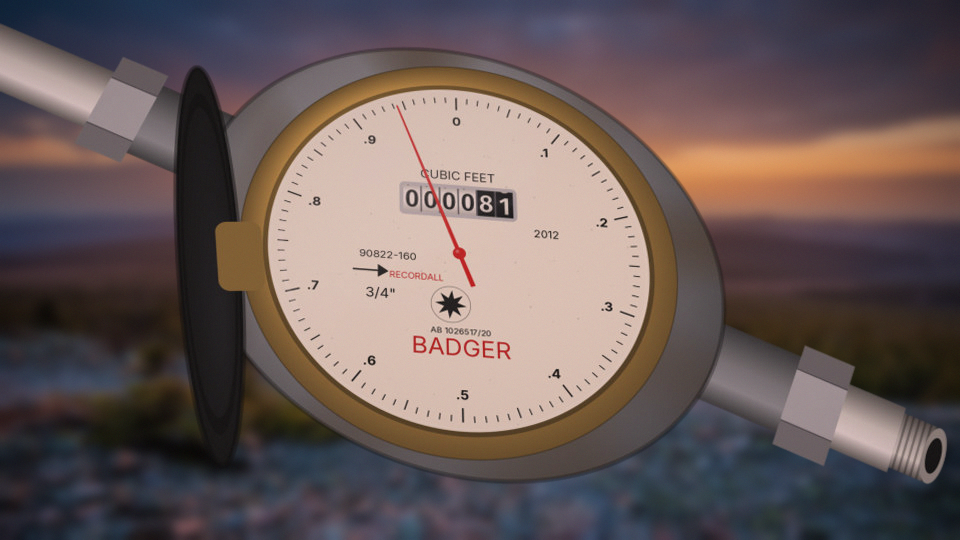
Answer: 80.94 ft³
